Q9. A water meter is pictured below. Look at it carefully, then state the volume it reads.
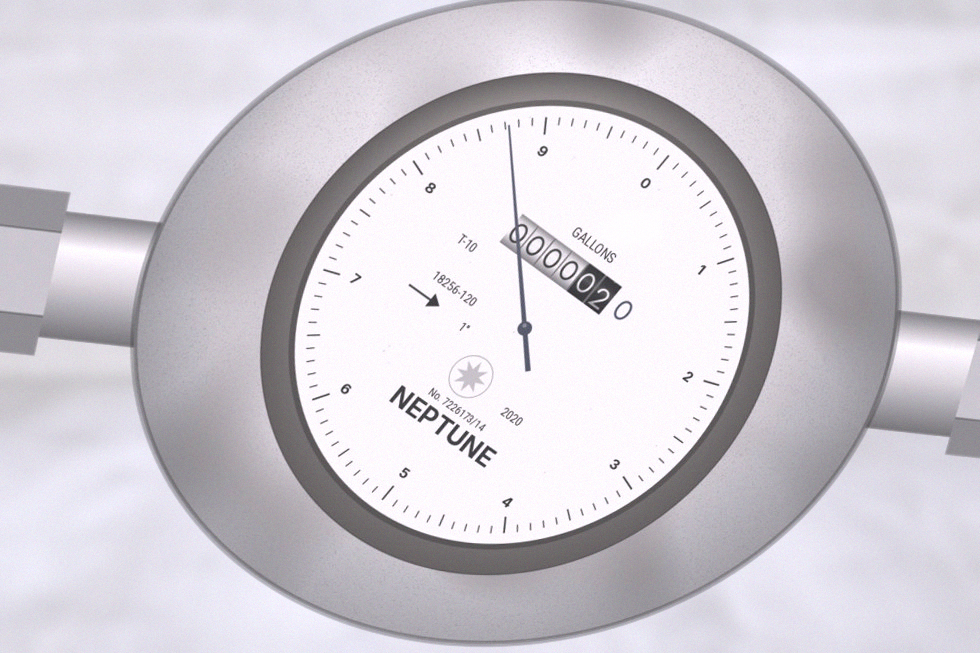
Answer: 18.7 gal
